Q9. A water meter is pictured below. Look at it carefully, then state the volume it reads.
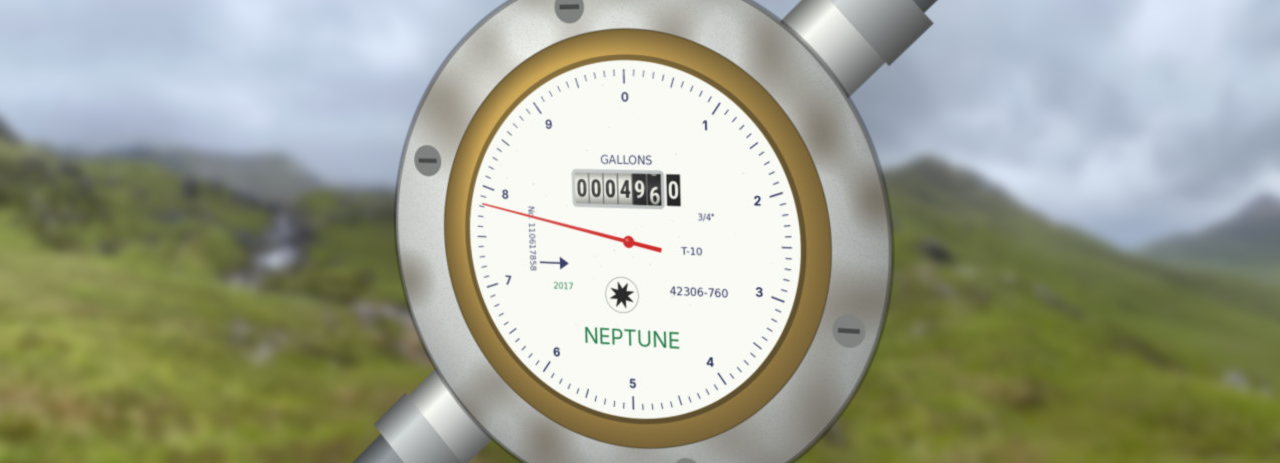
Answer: 4957.8 gal
